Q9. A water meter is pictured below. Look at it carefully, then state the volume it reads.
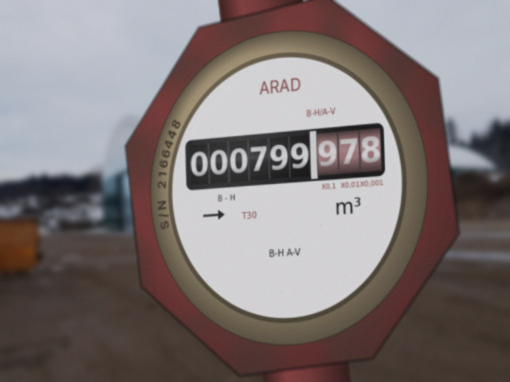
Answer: 799.978 m³
